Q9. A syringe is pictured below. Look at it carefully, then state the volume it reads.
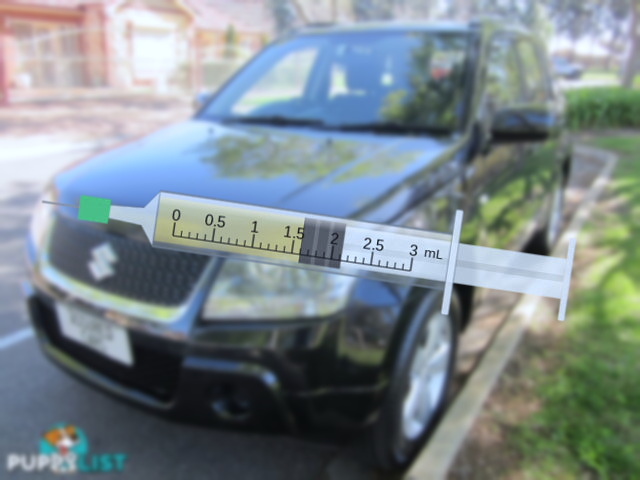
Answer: 1.6 mL
